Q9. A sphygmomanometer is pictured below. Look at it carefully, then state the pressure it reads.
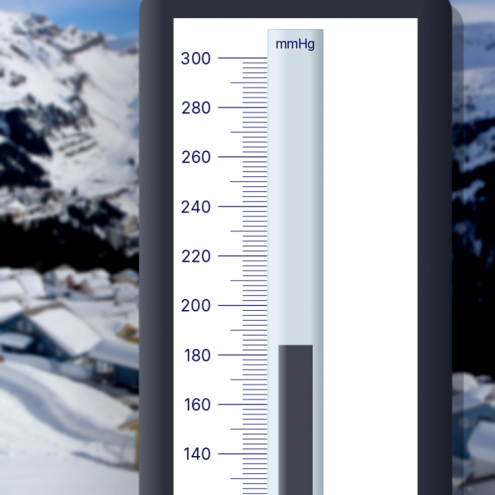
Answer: 184 mmHg
